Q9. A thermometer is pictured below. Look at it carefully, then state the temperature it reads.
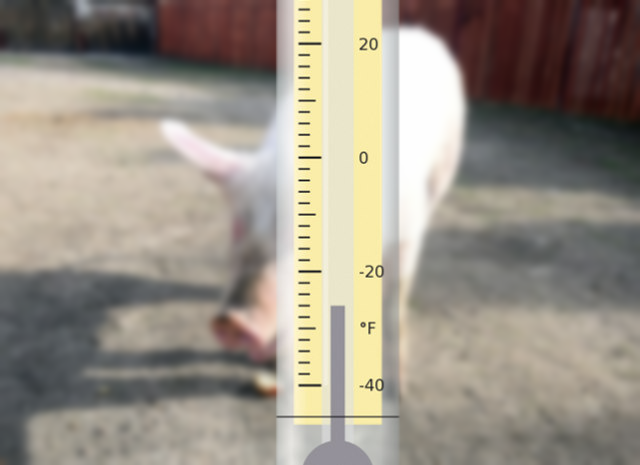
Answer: -26 °F
